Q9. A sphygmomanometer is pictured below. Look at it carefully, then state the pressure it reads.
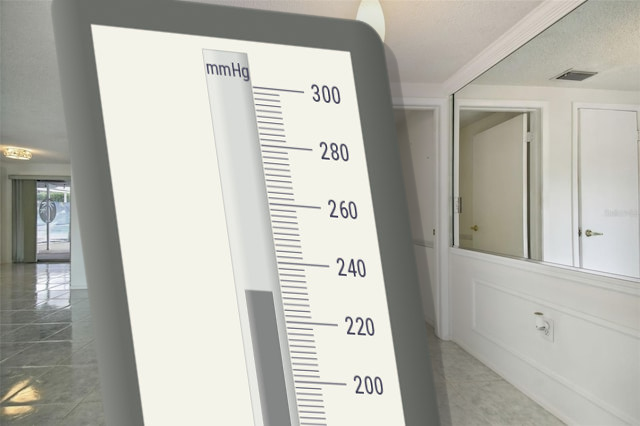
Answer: 230 mmHg
